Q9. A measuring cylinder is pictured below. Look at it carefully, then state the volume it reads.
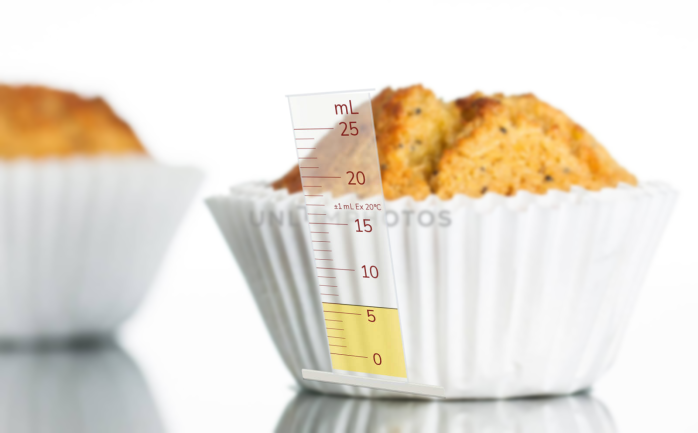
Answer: 6 mL
